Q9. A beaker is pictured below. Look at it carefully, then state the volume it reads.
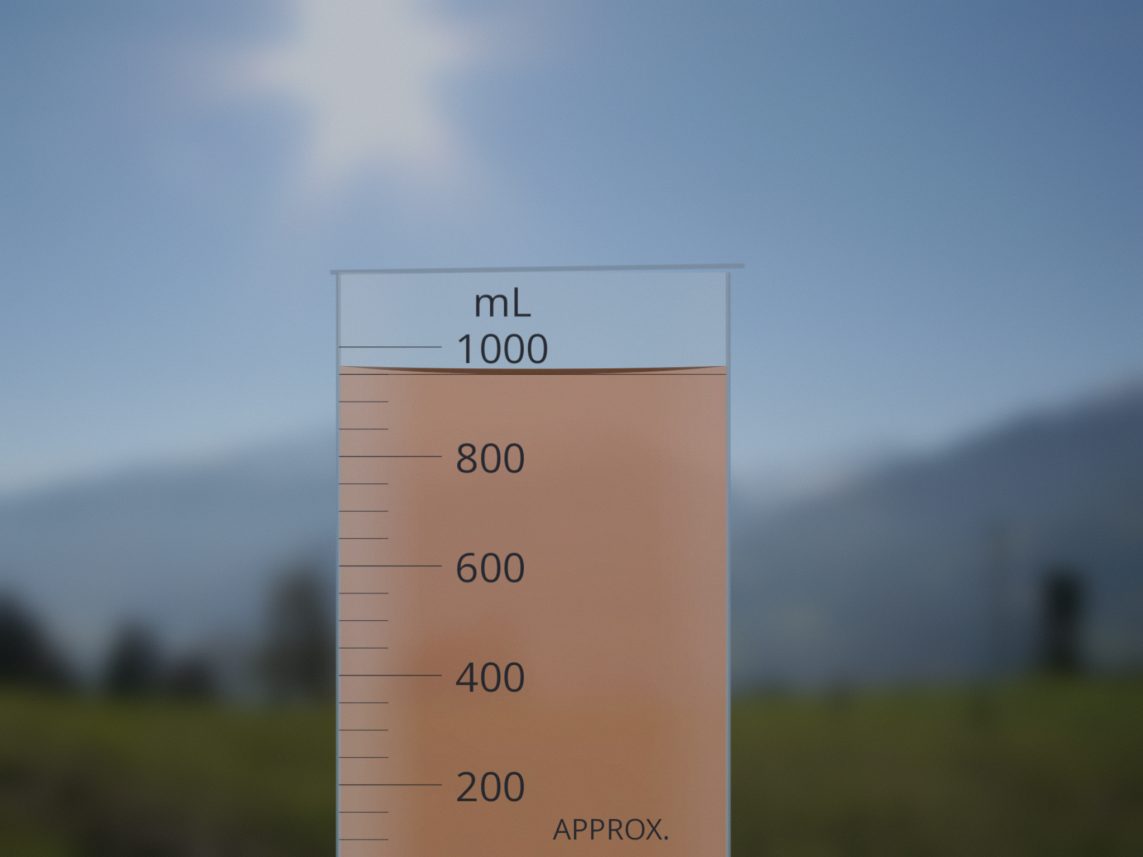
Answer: 950 mL
